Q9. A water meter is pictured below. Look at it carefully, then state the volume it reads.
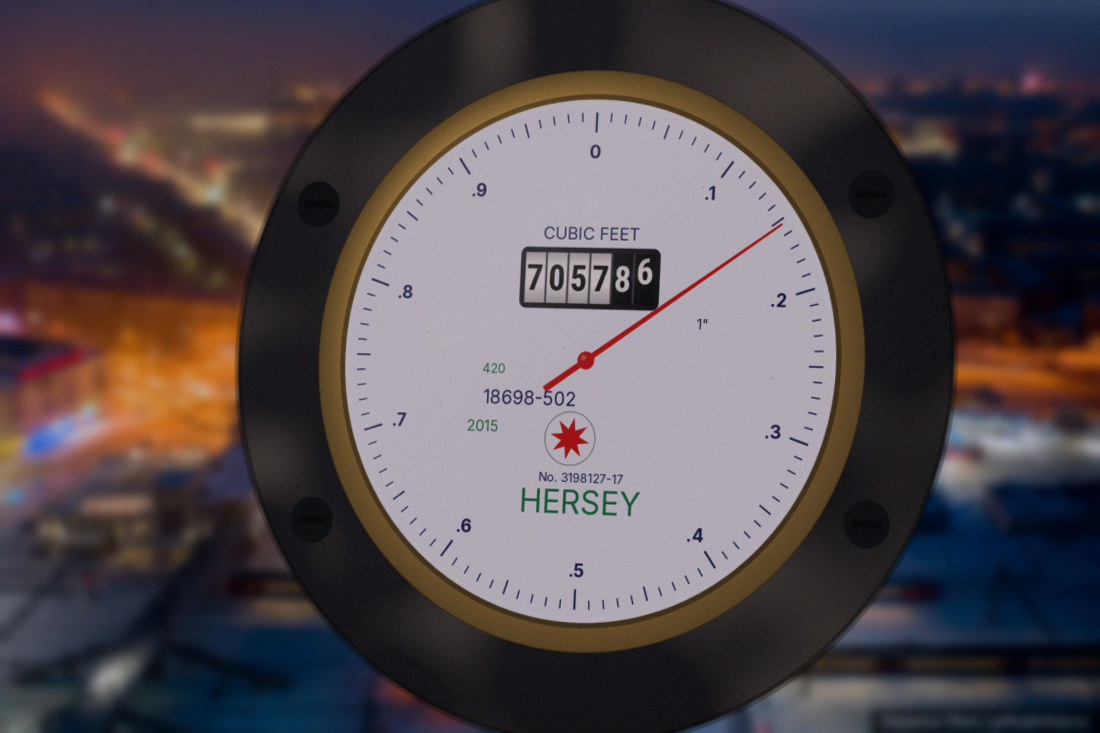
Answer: 705786.15 ft³
